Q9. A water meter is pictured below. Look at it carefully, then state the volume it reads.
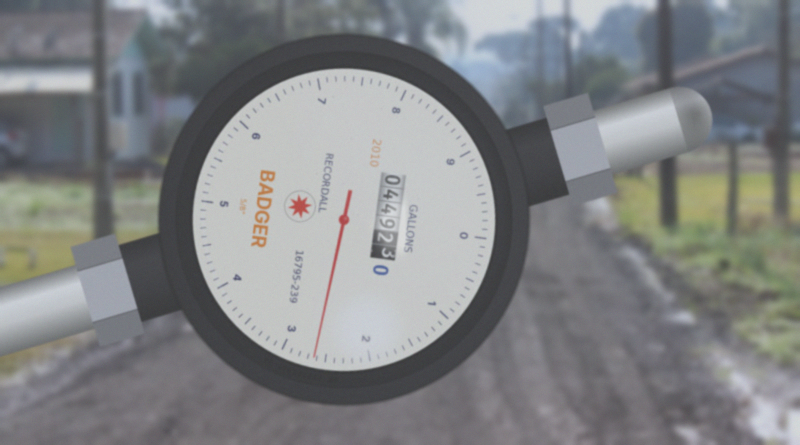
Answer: 449232.6 gal
